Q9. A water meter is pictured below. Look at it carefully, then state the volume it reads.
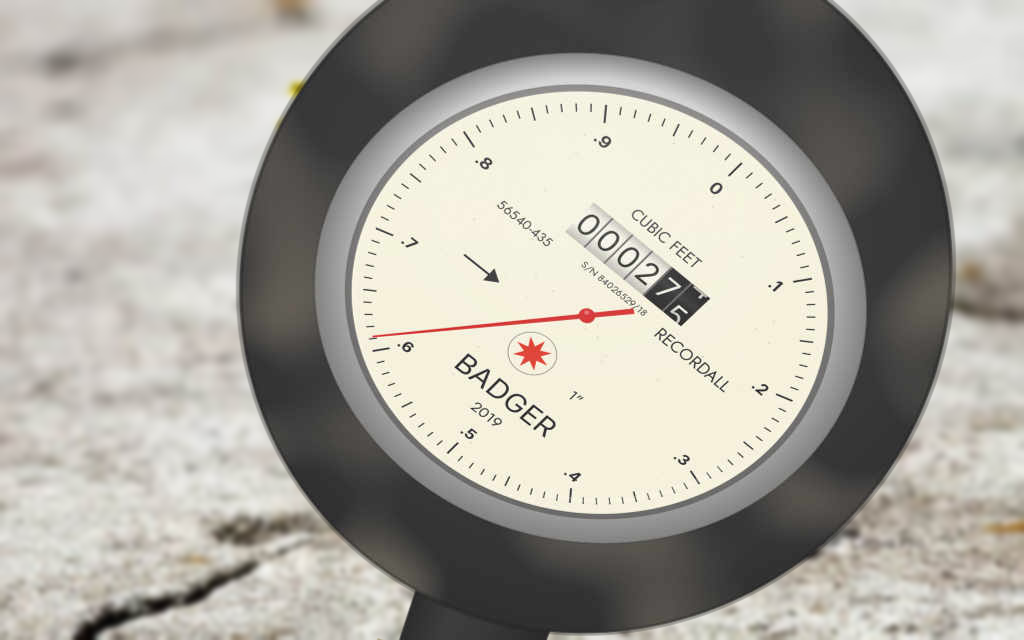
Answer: 274.61 ft³
